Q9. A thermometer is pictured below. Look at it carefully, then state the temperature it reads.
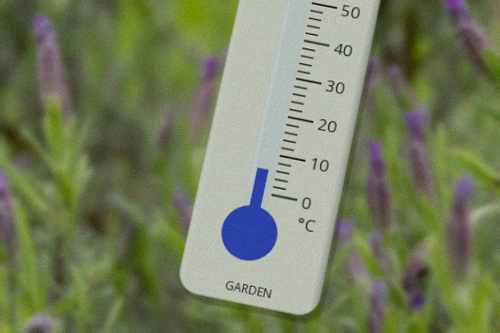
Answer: 6 °C
